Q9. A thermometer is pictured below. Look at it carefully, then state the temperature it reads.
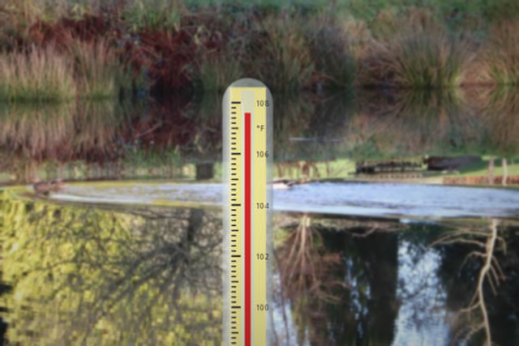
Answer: 107.6 °F
